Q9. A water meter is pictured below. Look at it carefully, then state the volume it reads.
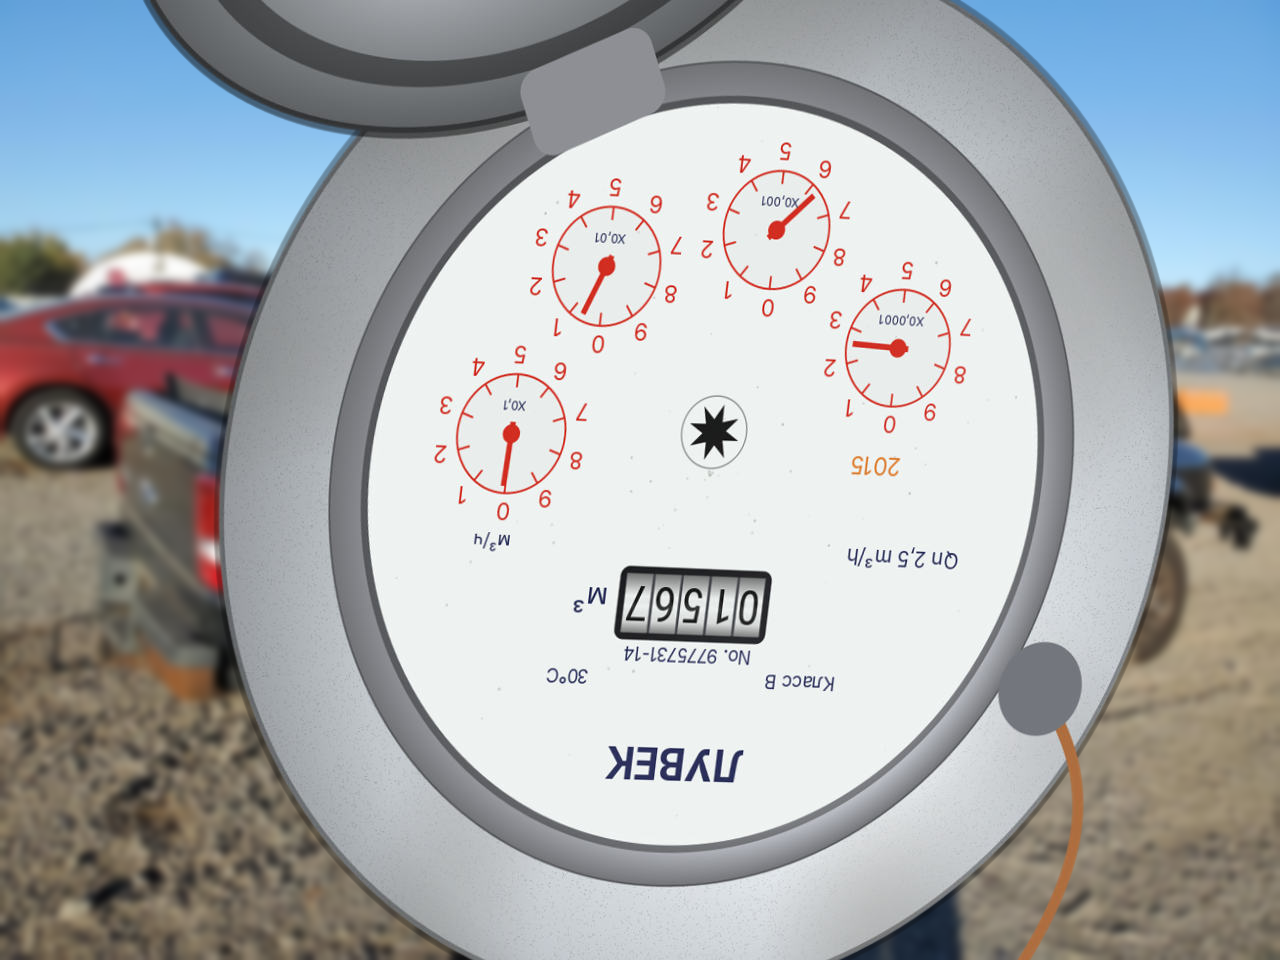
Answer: 1567.0062 m³
